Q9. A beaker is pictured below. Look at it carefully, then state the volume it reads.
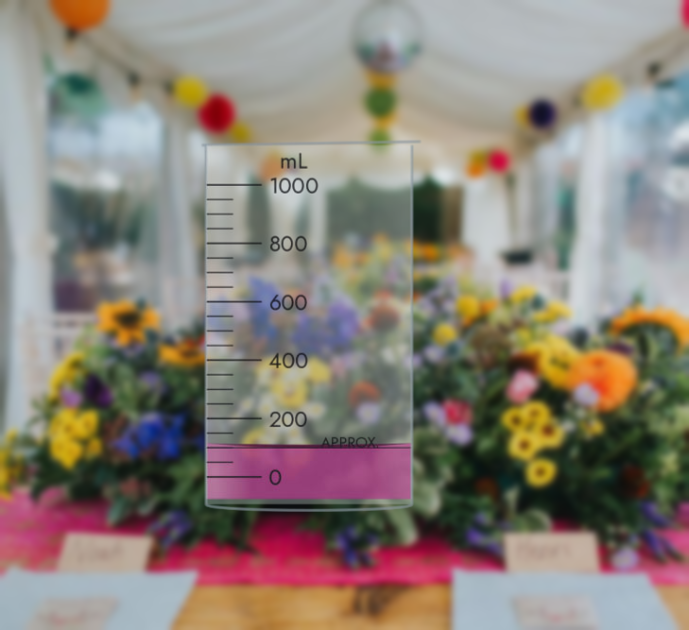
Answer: 100 mL
